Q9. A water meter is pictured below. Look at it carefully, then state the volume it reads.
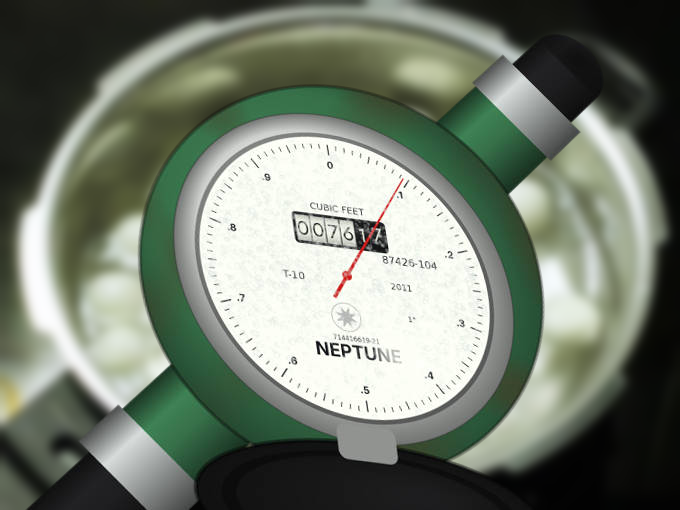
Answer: 7617.09 ft³
